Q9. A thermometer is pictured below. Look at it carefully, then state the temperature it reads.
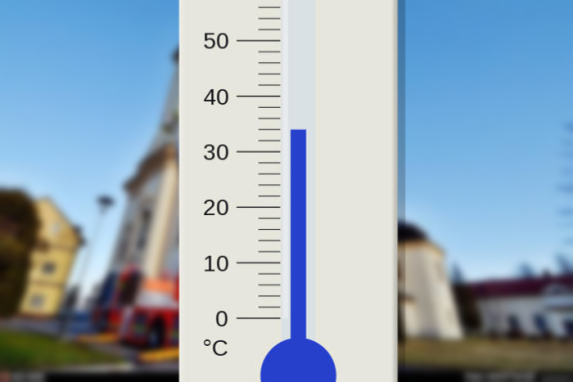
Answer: 34 °C
